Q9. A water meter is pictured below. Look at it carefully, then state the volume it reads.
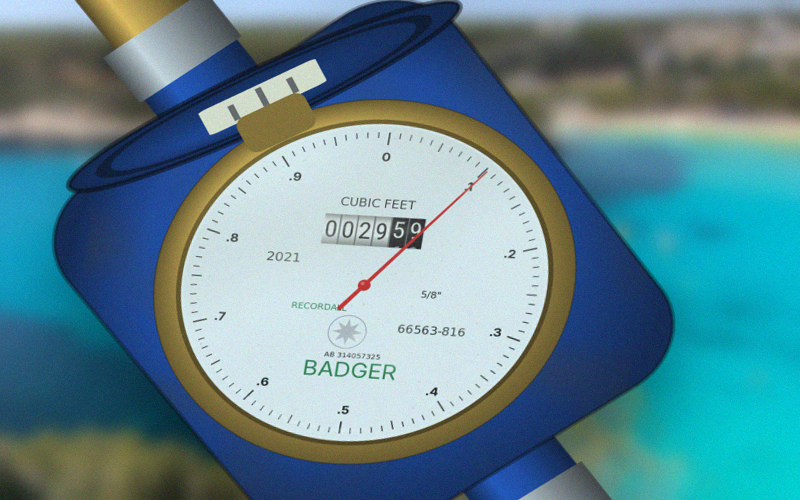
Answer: 2959.10 ft³
